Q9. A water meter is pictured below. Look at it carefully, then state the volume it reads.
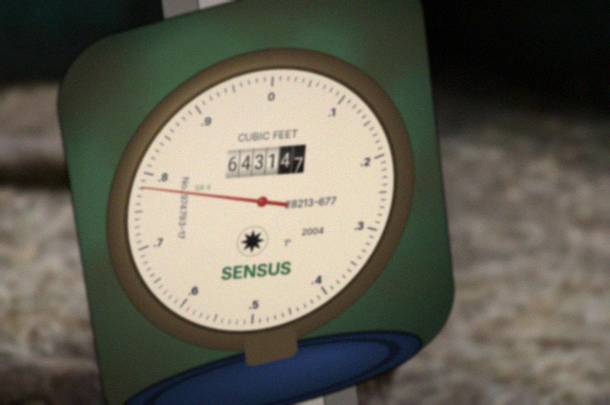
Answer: 643146.78 ft³
